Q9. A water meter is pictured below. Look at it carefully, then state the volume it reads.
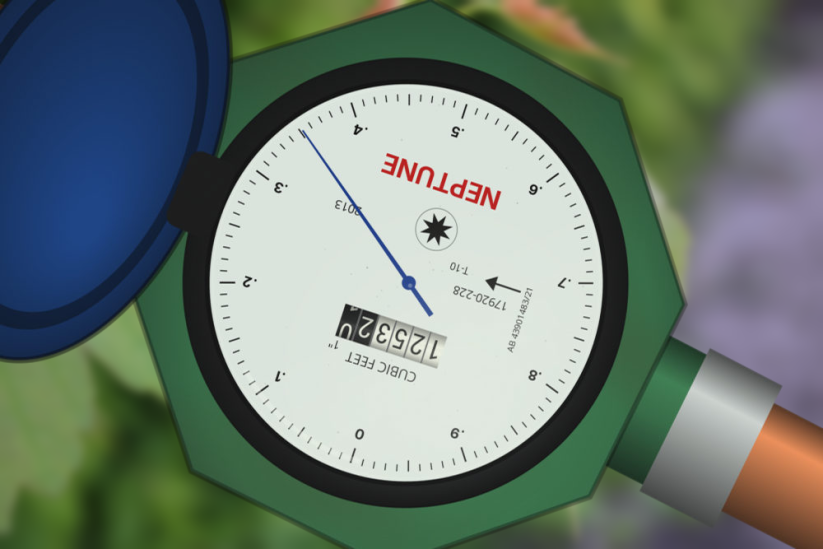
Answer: 125320.35 ft³
